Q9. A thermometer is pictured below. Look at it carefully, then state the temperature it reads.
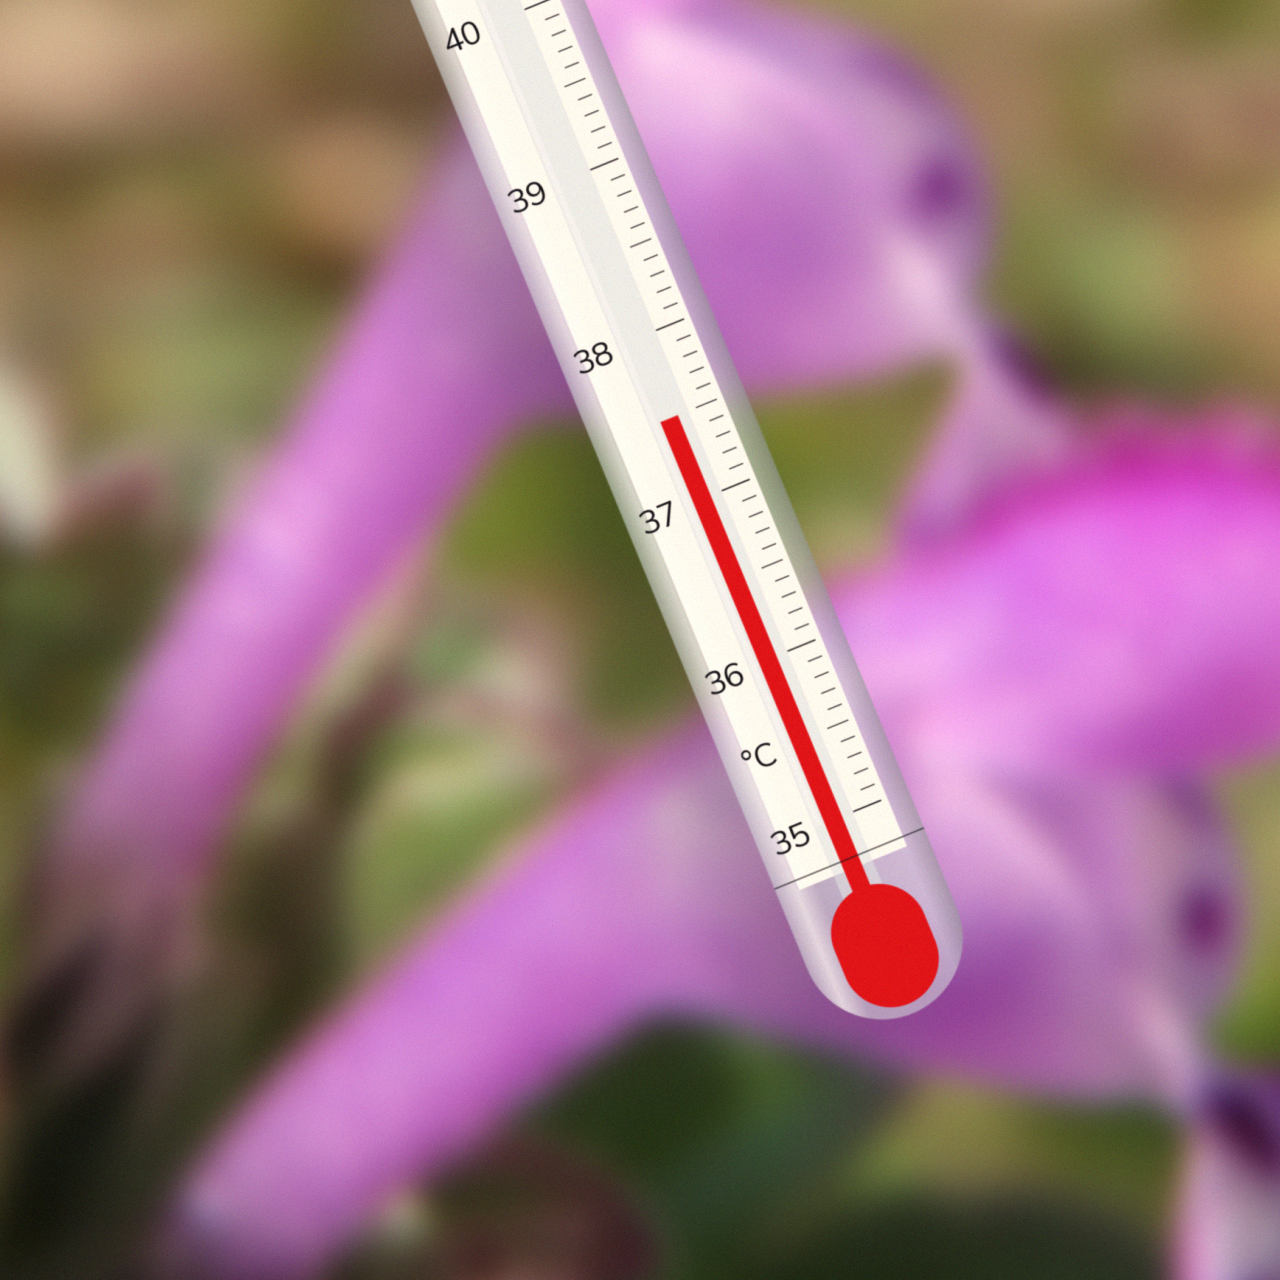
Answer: 37.5 °C
